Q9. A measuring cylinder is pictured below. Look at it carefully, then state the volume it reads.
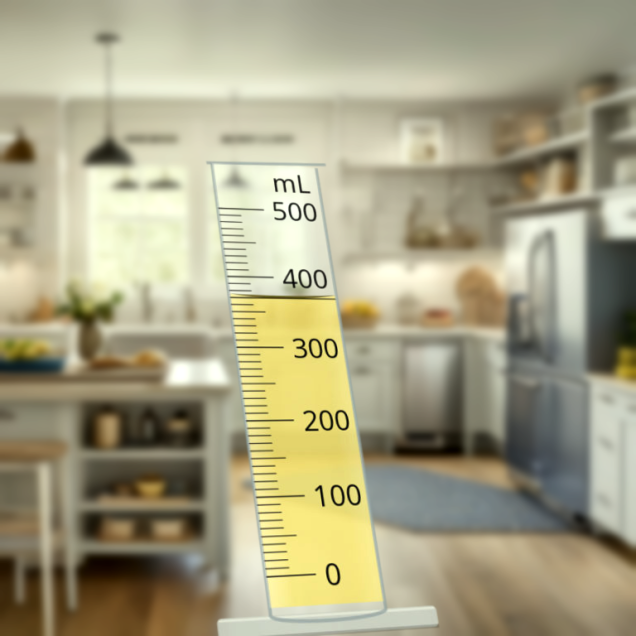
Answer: 370 mL
